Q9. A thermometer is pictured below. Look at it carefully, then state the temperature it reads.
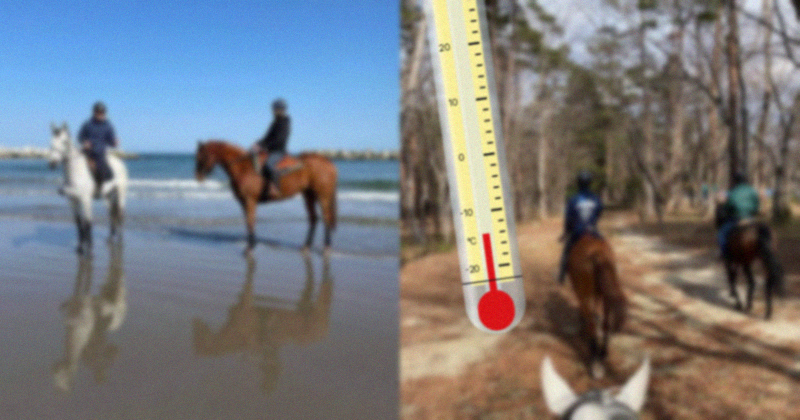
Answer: -14 °C
